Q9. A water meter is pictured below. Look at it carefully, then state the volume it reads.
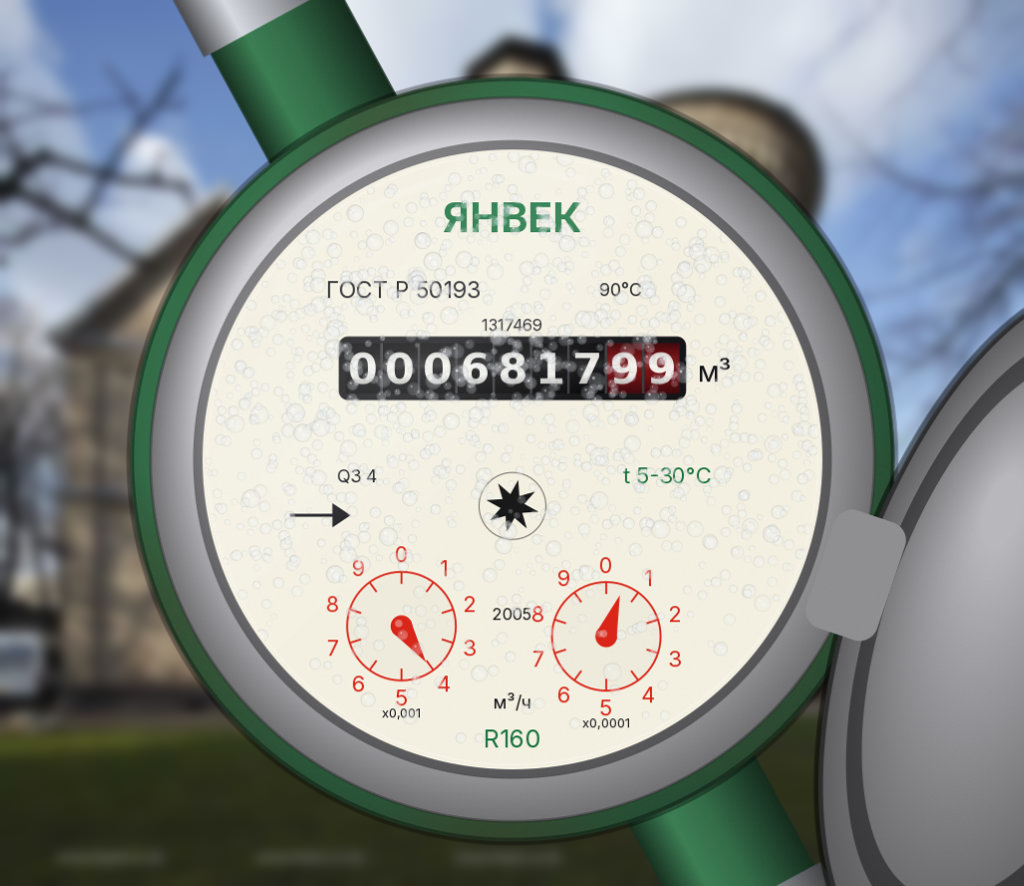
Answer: 6817.9940 m³
